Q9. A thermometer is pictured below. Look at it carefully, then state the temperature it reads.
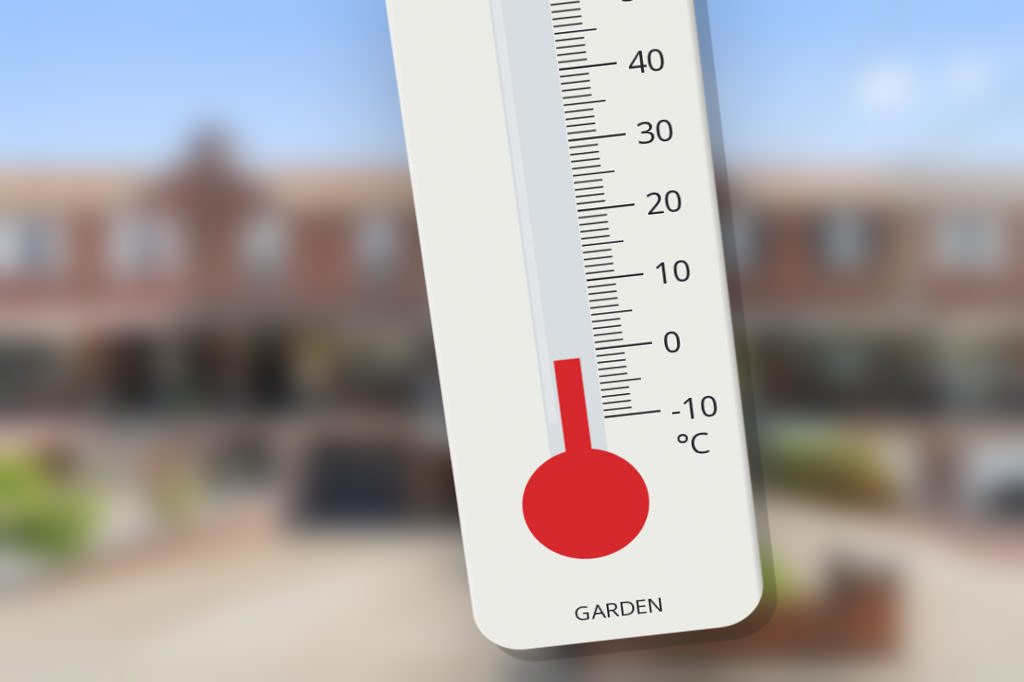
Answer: -1 °C
